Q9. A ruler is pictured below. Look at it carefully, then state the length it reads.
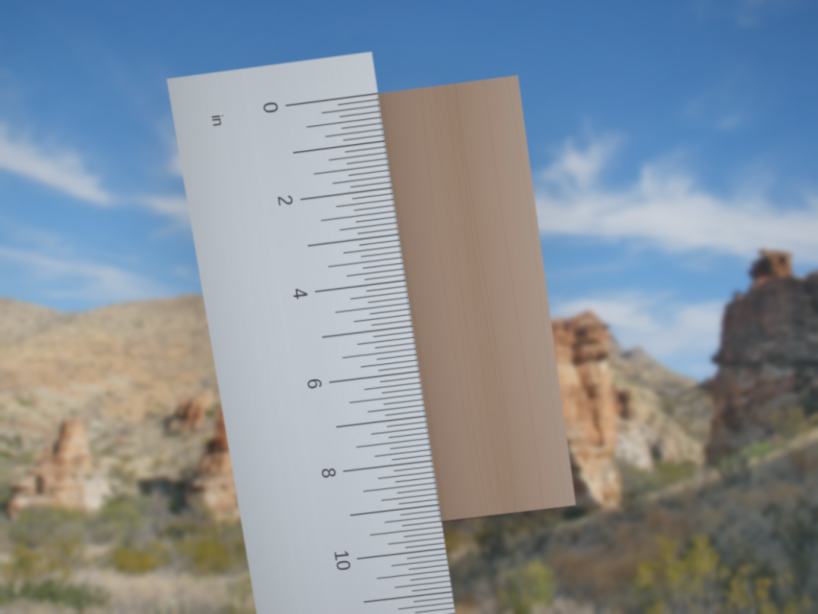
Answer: 9.375 in
